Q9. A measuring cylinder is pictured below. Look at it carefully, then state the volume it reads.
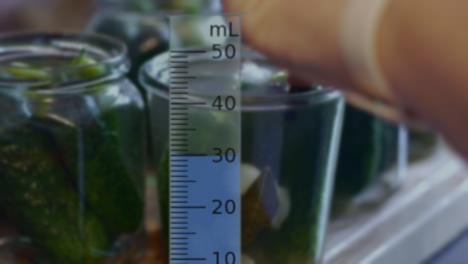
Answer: 30 mL
